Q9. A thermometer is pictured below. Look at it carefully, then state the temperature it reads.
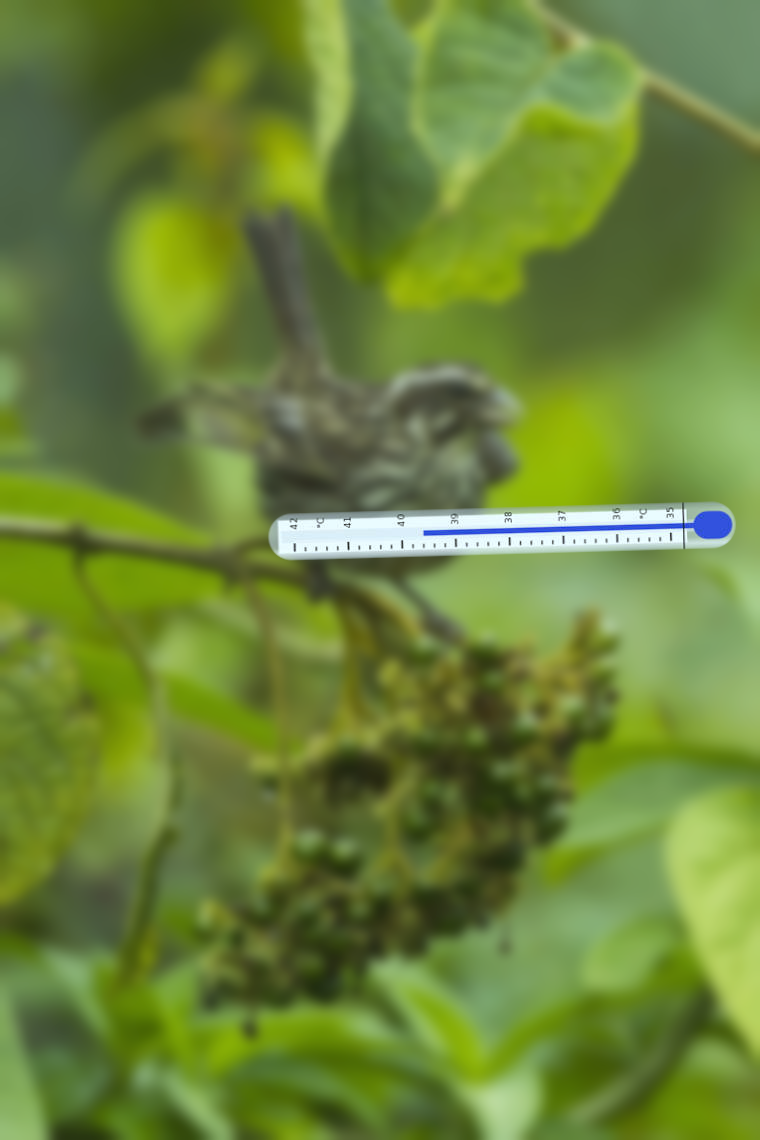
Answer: 39.6 °C
